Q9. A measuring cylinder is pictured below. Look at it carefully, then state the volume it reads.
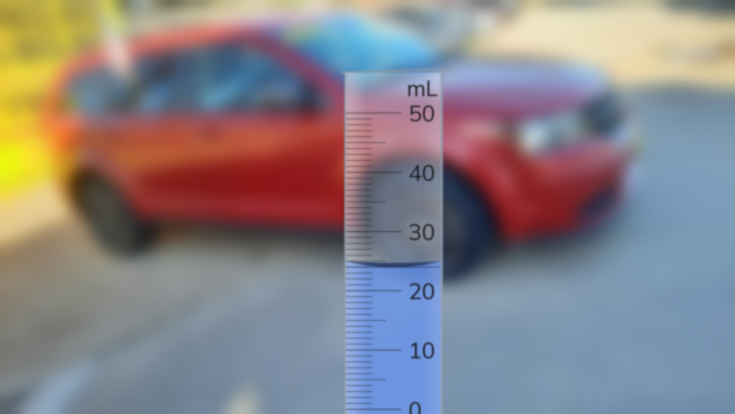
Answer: 24 mL
